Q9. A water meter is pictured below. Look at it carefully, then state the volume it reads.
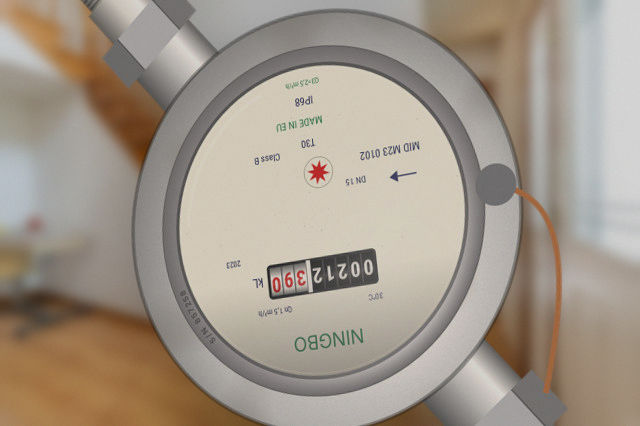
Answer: 212.390 kL
